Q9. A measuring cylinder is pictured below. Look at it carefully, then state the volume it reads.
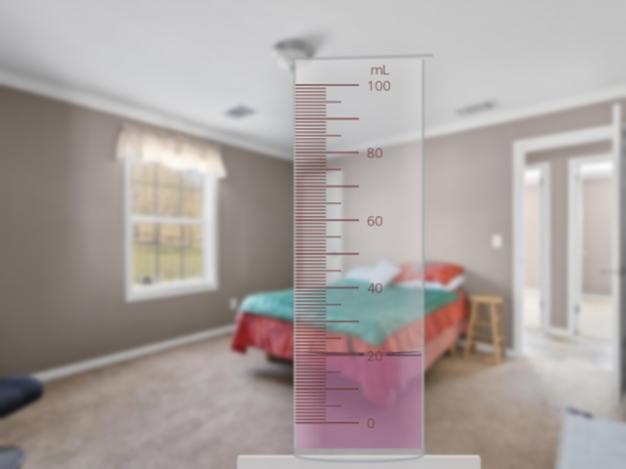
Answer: 20 mL
